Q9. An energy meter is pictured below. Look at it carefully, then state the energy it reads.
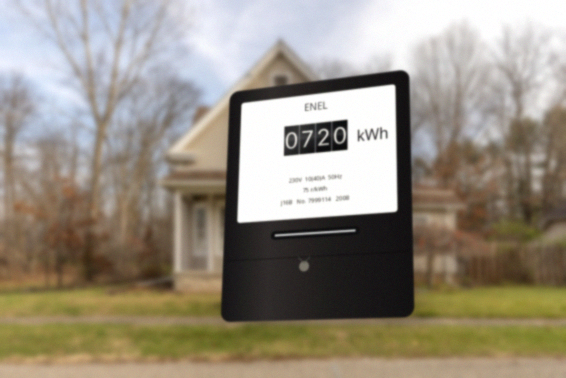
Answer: 720 kWh
